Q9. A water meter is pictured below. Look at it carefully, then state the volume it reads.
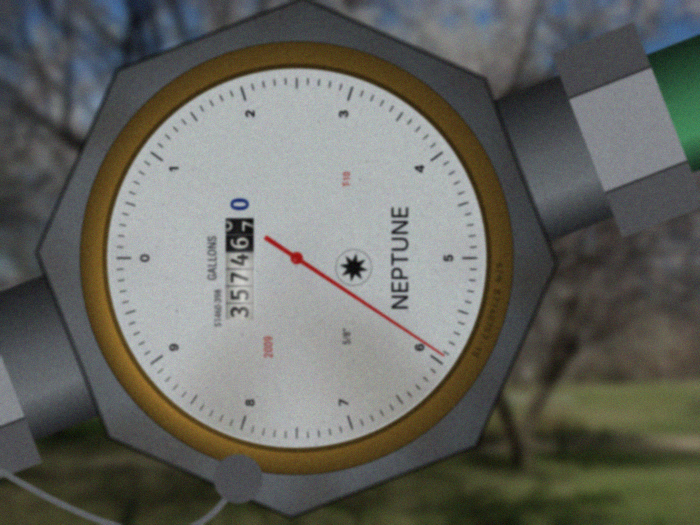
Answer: 3574665.9 gal
